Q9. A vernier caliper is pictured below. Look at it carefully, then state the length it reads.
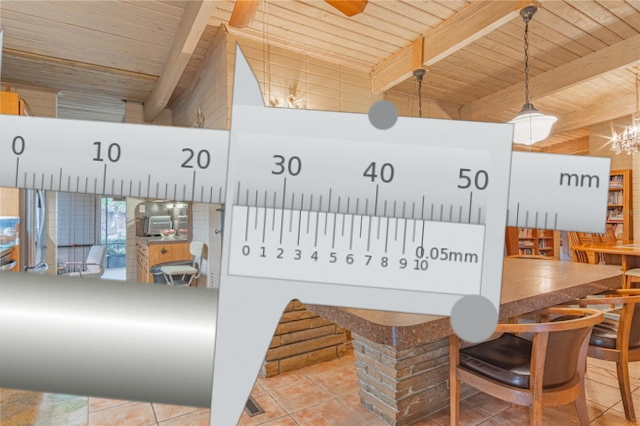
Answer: 26.2 mm
